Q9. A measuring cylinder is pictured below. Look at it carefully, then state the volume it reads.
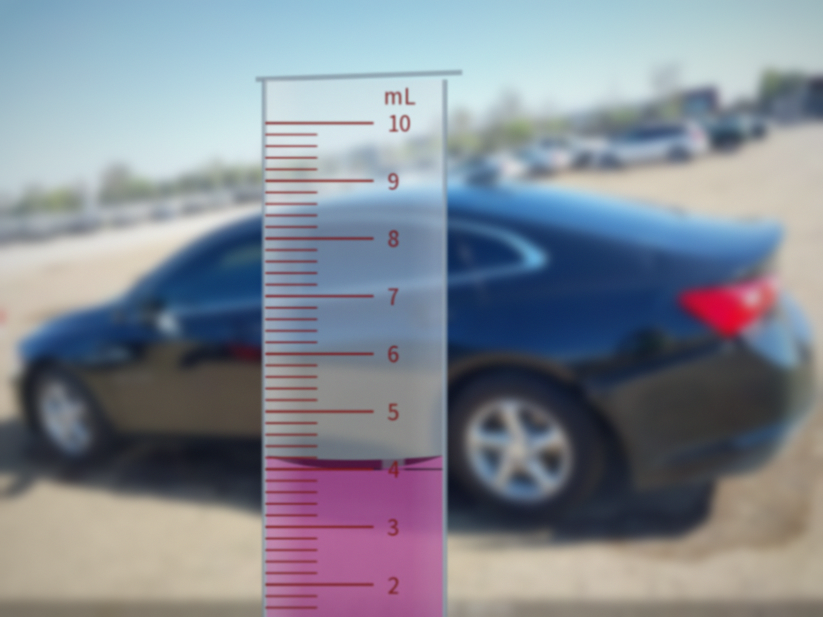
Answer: 4 mL
